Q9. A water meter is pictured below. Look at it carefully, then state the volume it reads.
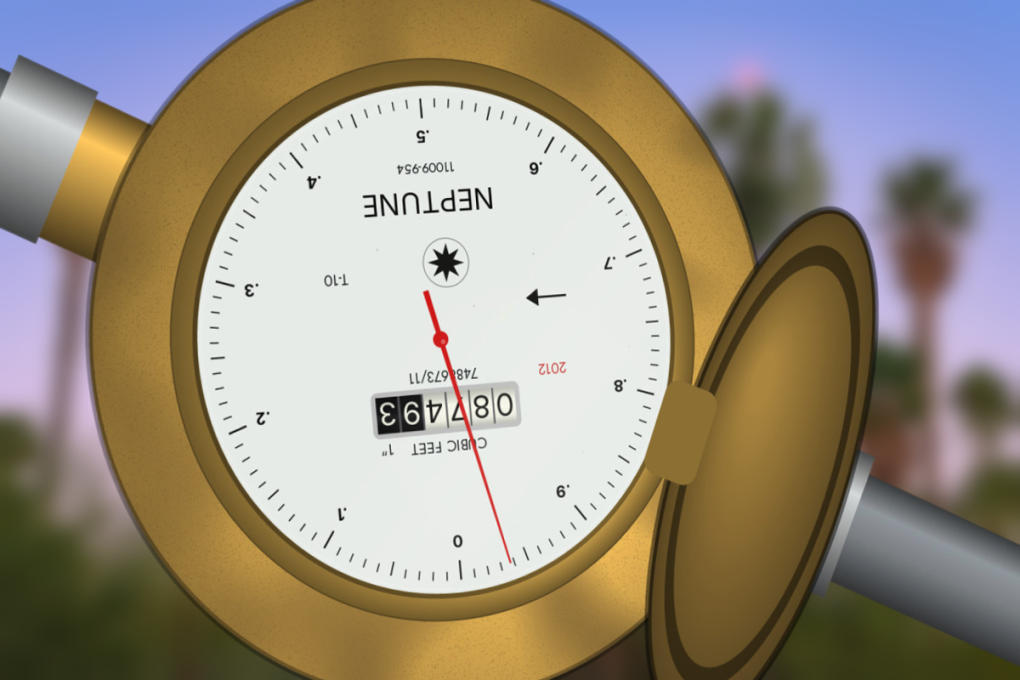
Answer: 87492.96 ft³
